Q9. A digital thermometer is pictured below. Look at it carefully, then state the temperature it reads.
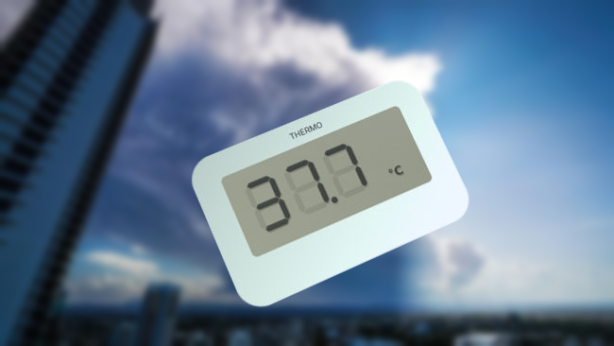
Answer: 37.7 °C
